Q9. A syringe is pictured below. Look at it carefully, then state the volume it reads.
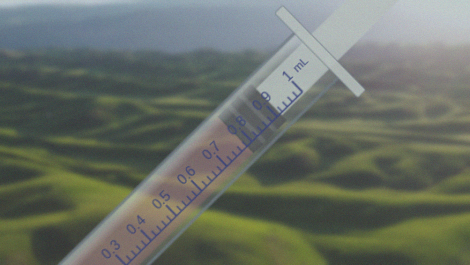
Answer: 0.78 mL
